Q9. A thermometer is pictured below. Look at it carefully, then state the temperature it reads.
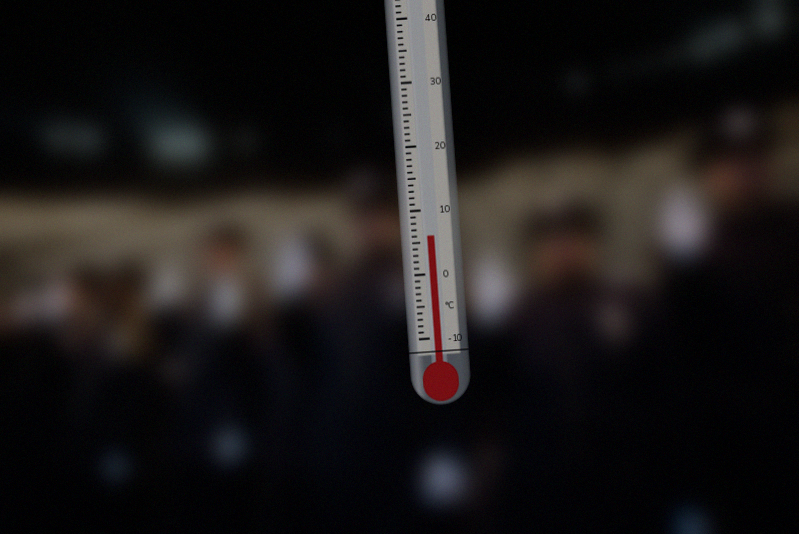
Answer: 6 °C
